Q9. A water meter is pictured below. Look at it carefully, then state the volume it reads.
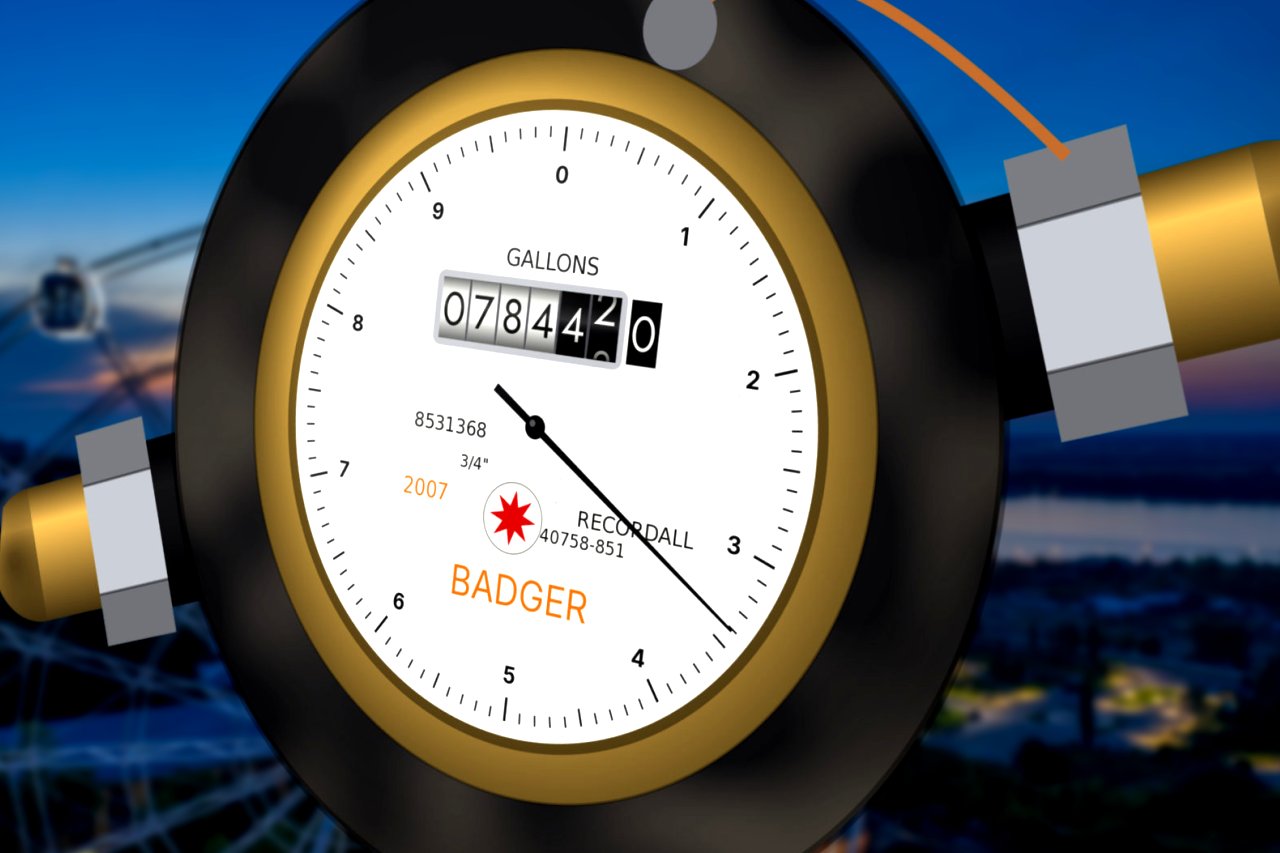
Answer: 784423.4 gal
